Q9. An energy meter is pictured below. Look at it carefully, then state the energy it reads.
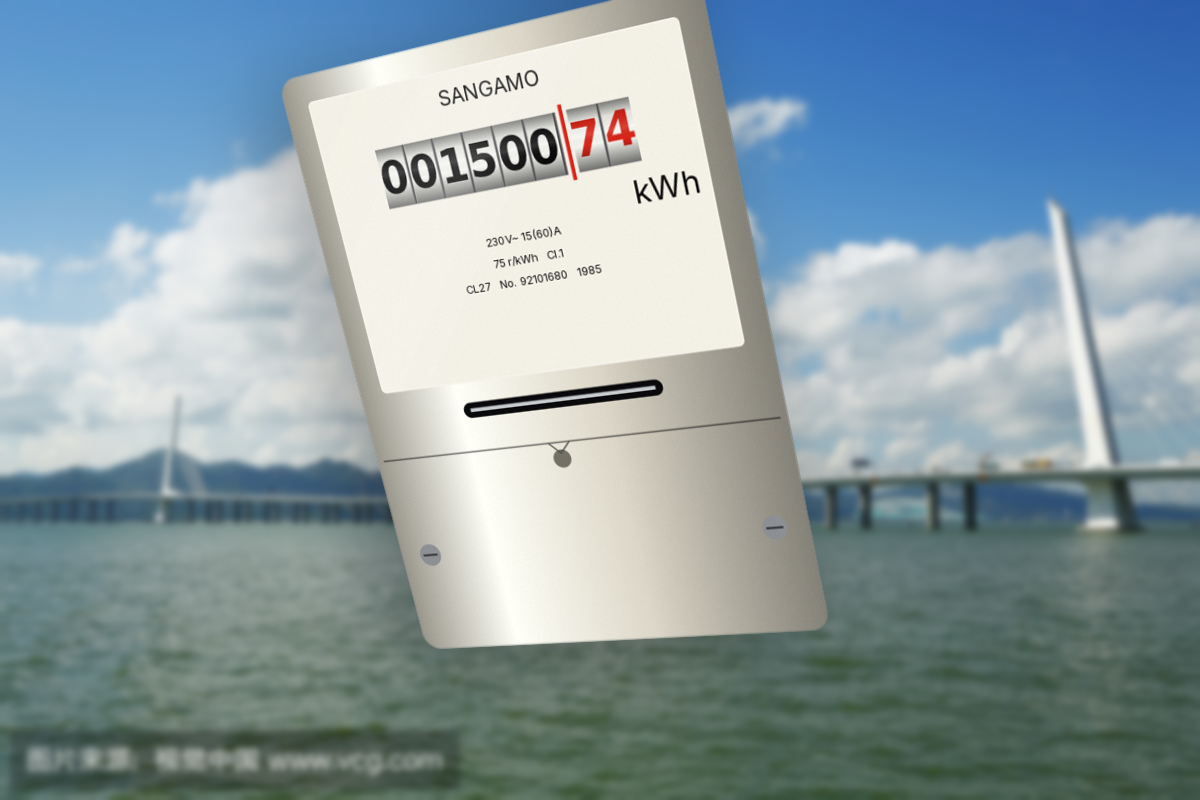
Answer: 1500.74 kWh
